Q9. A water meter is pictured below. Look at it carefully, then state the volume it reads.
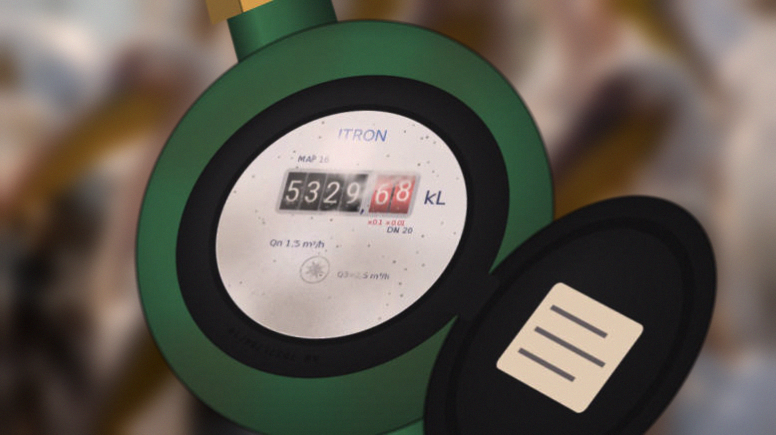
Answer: 5329.68 kL
